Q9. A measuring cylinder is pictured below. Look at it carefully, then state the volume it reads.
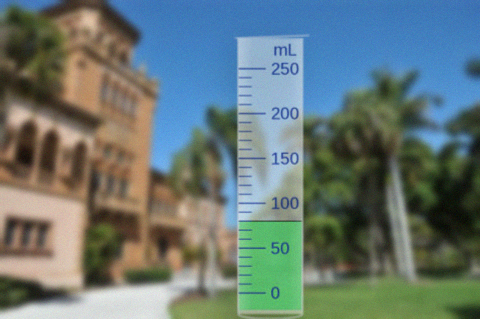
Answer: 80 mL
